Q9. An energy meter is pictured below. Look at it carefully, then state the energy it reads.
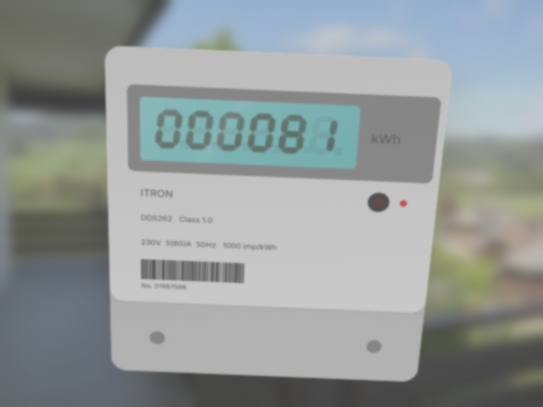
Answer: 81 kWh
